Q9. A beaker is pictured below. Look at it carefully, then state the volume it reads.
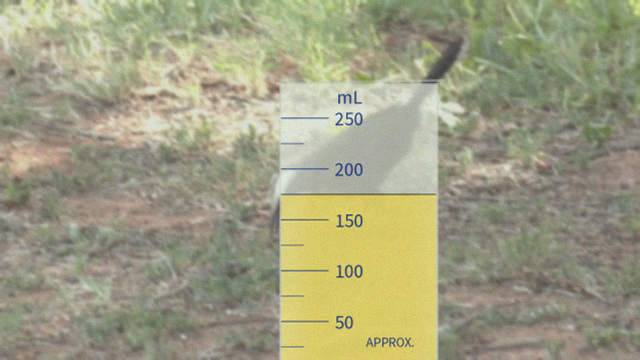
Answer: 175 mL
